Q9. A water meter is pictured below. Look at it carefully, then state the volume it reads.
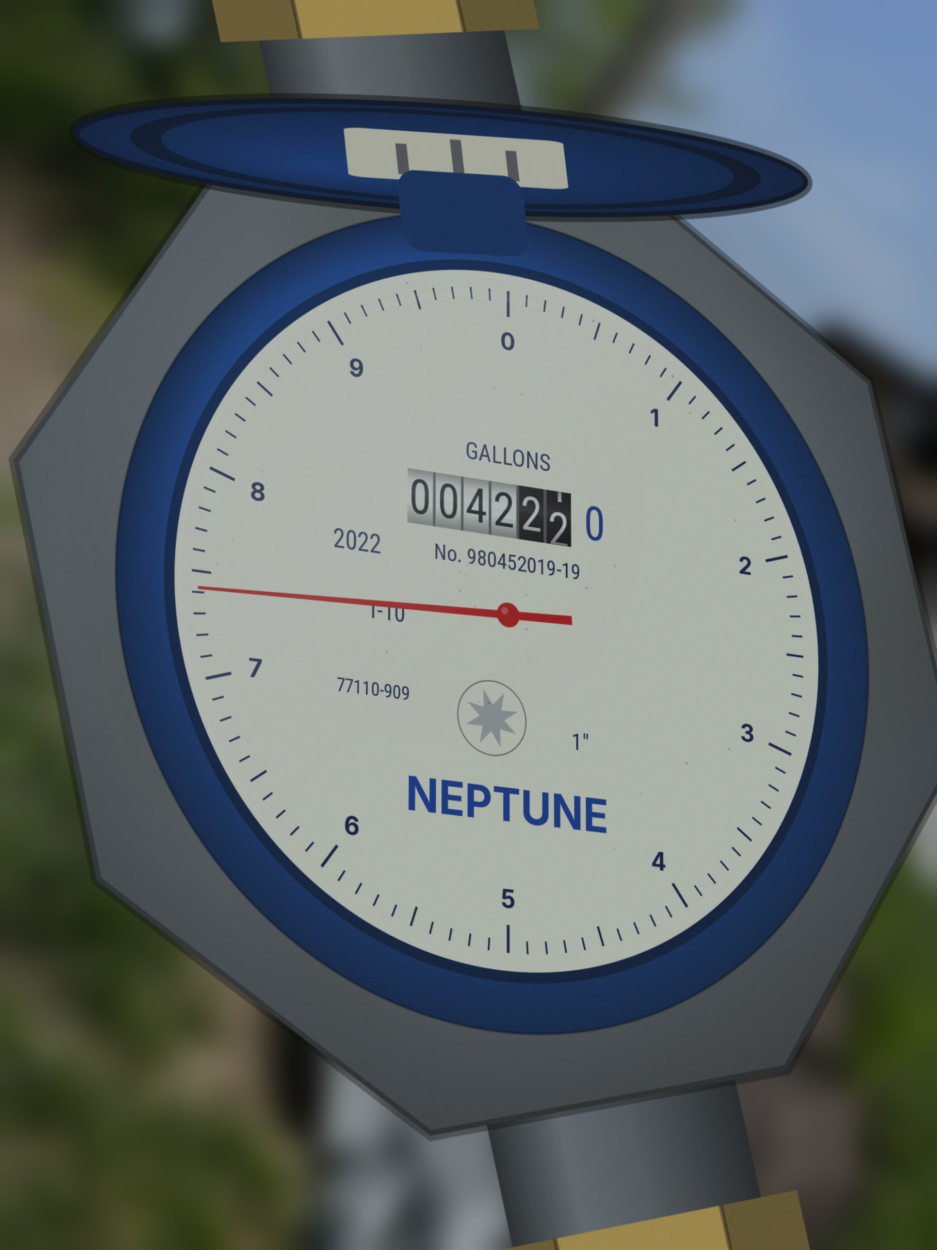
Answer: 42217.4 gal
